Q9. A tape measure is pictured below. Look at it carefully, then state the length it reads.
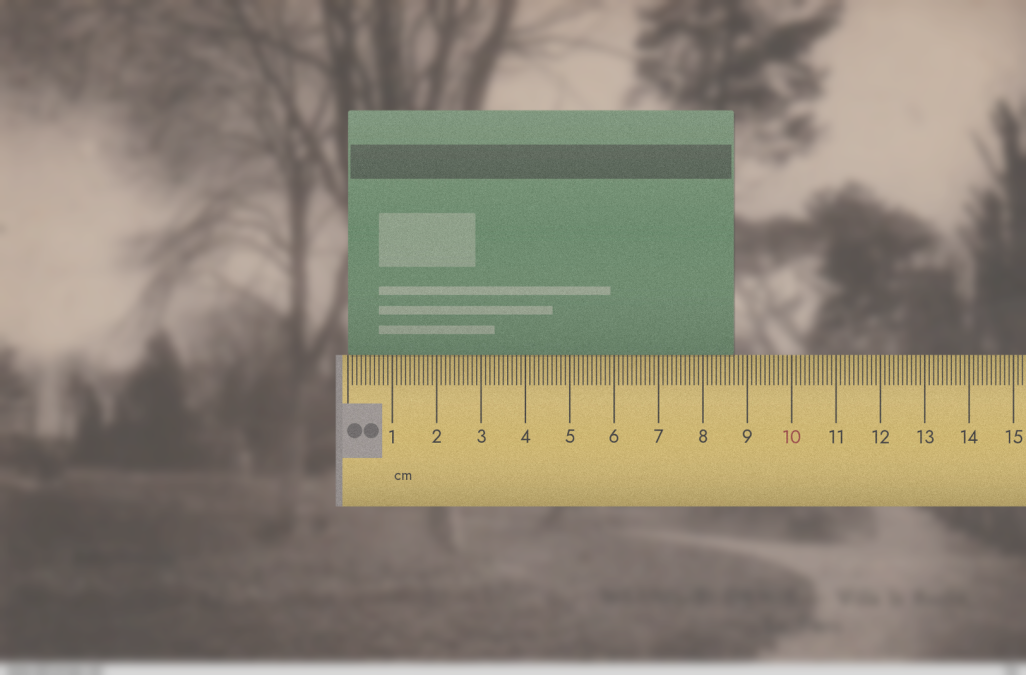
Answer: 8.7 cm
